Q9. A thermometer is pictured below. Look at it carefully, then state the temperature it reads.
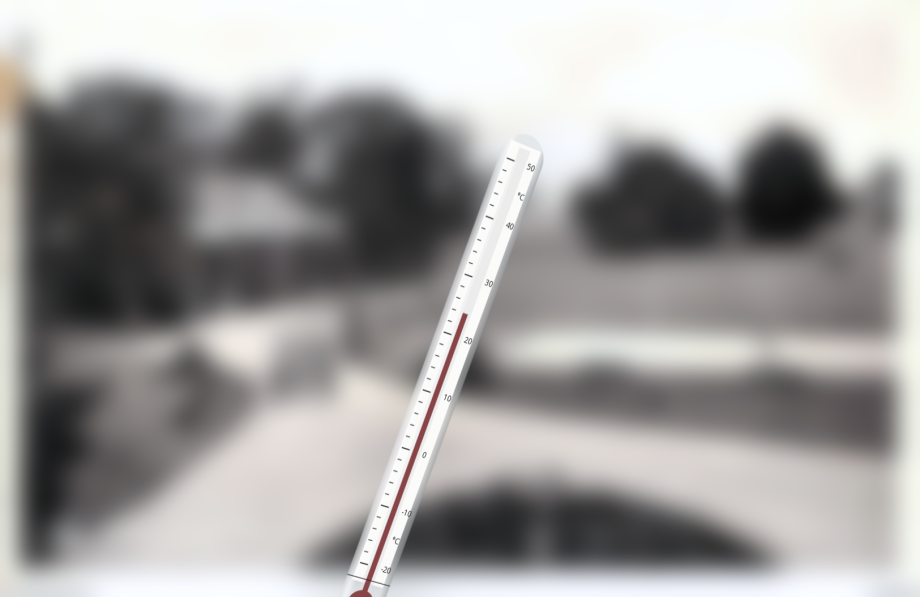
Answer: 24 °C
